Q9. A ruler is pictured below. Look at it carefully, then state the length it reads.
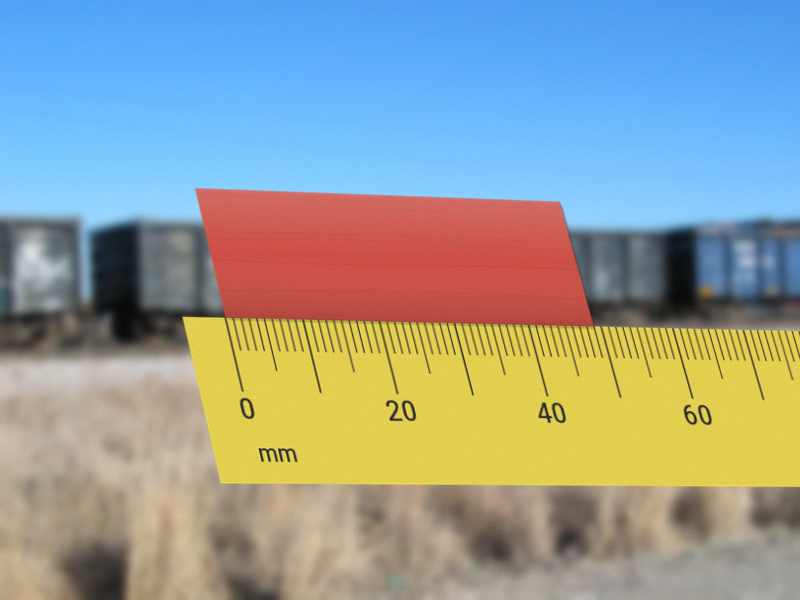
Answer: 49 mm
